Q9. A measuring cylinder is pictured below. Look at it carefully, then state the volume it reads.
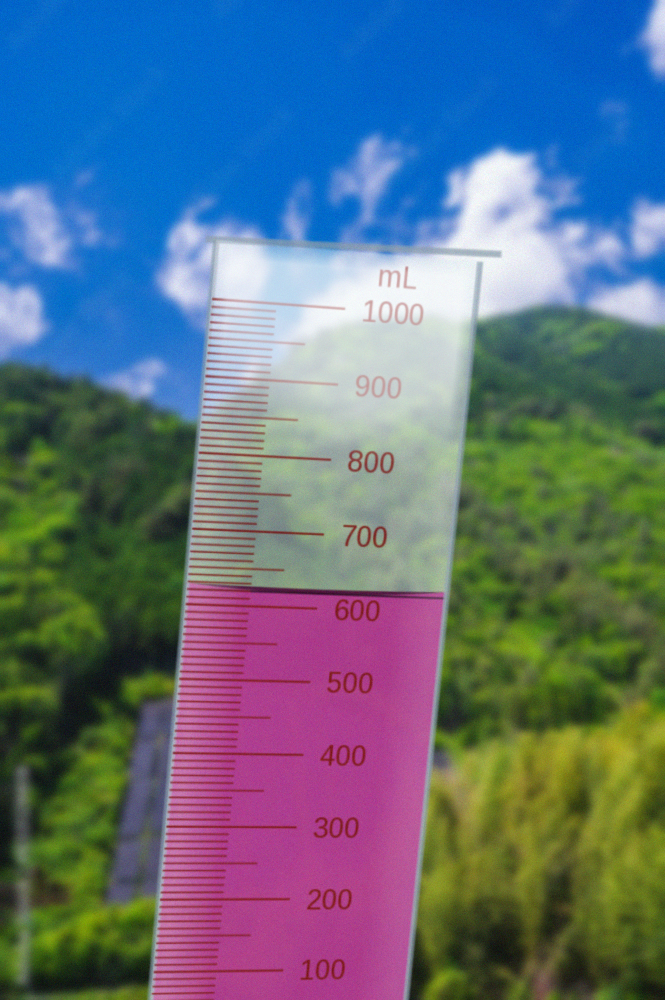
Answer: 620 mL
